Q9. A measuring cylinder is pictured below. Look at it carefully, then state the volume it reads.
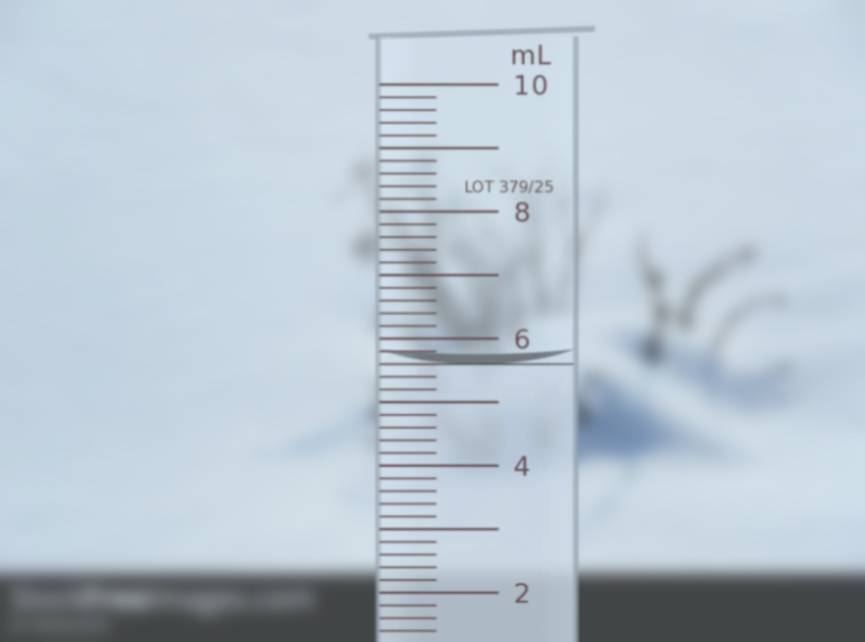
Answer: 5.6 mL
